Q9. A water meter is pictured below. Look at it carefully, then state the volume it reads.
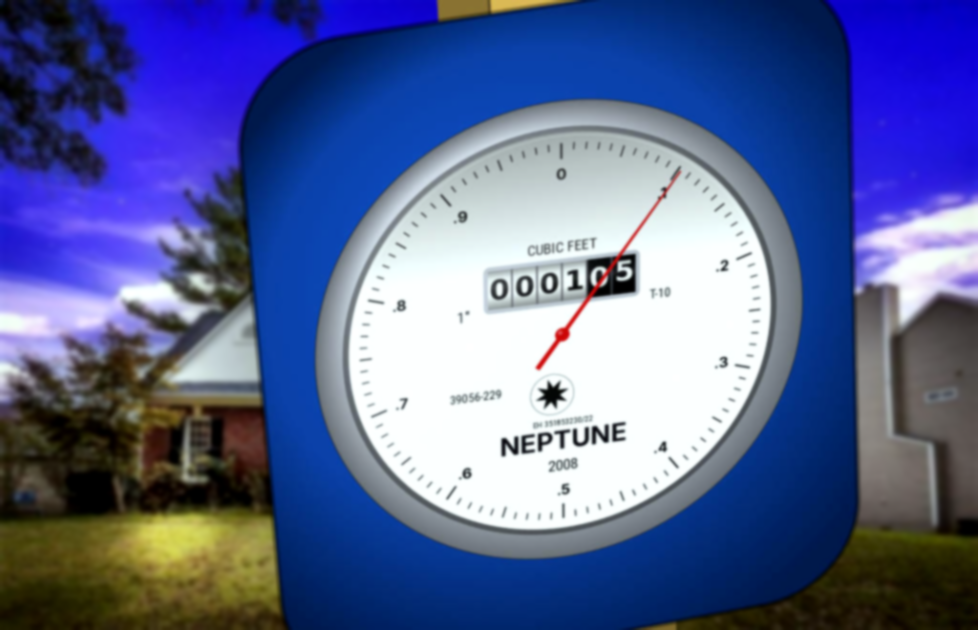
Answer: 105.10 ft³
